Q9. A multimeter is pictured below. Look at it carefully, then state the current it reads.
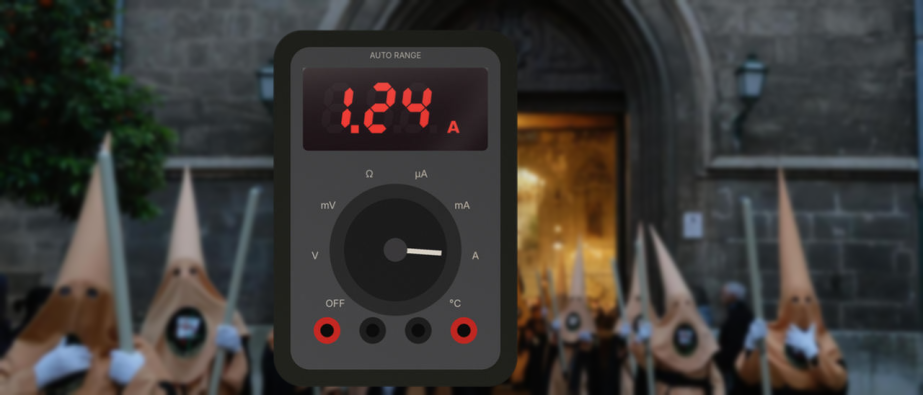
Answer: 1.24 A
